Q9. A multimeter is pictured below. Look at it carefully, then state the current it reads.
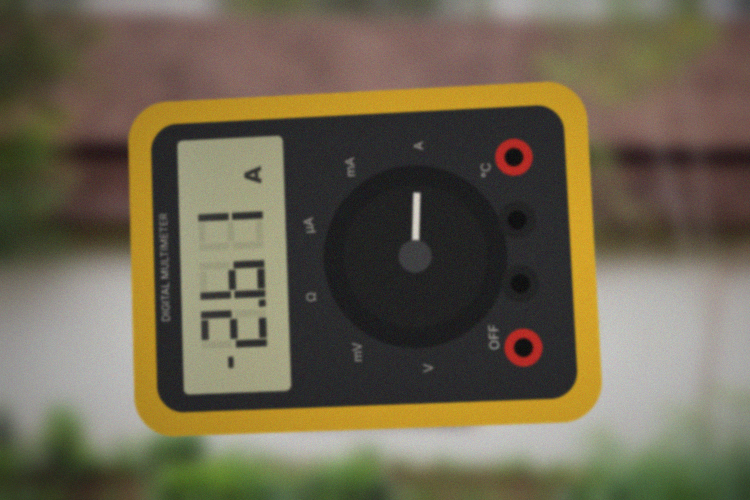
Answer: -2.61 A
